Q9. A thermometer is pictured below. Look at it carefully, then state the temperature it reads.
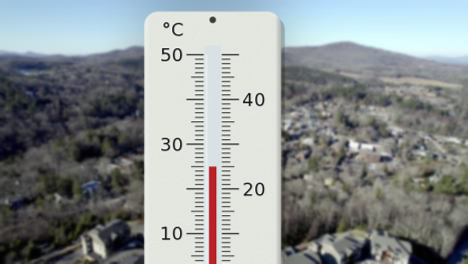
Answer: 25 °C
